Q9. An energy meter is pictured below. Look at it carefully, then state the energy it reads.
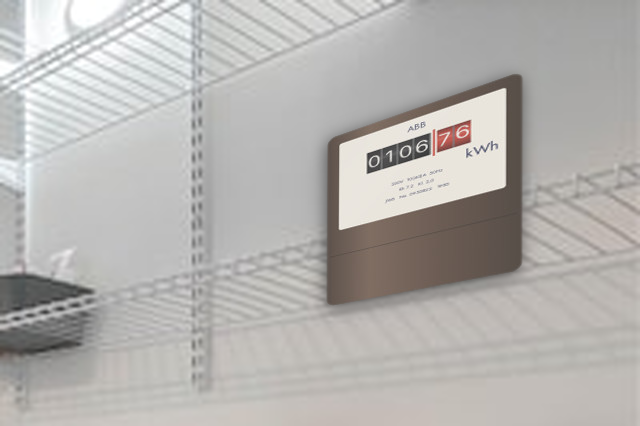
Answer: 106.76 kWh
